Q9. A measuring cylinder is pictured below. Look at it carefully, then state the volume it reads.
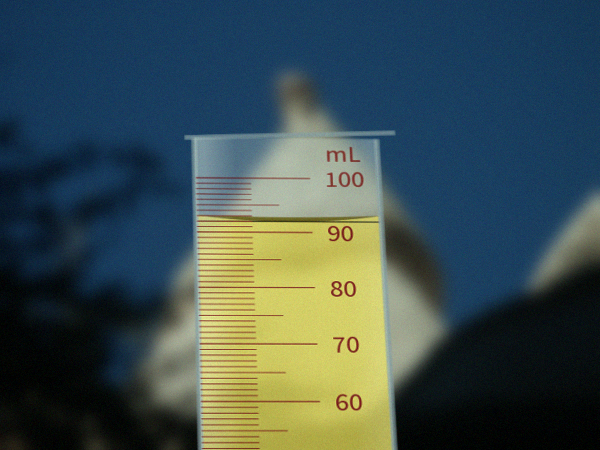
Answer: 92 mL
